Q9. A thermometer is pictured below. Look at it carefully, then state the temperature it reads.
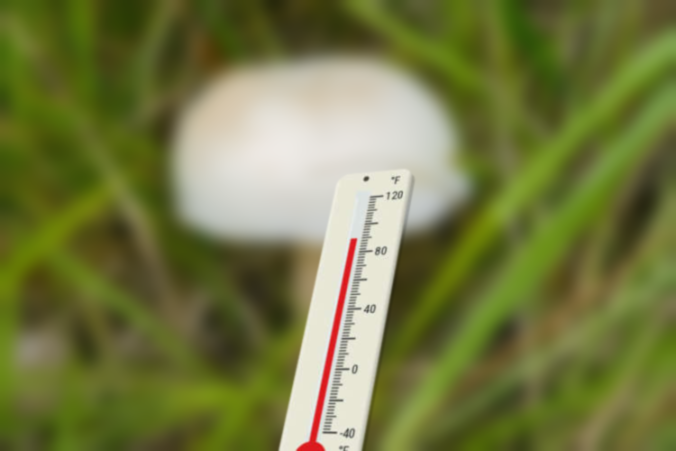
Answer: 90 °F
